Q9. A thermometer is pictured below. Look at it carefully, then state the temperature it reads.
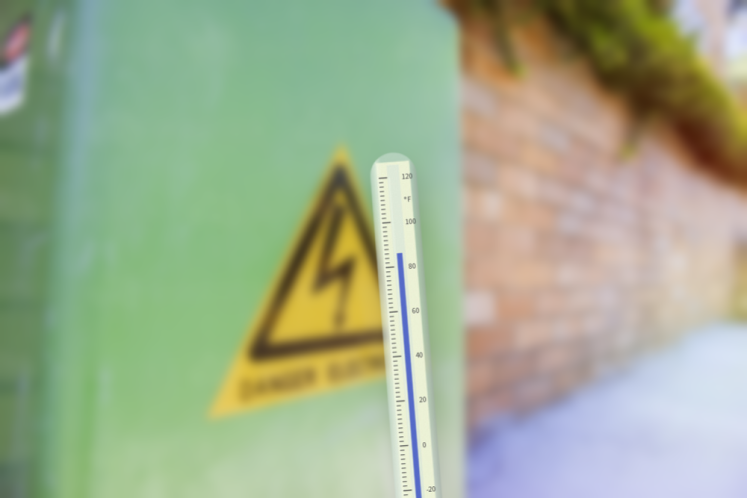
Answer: 86 °F
